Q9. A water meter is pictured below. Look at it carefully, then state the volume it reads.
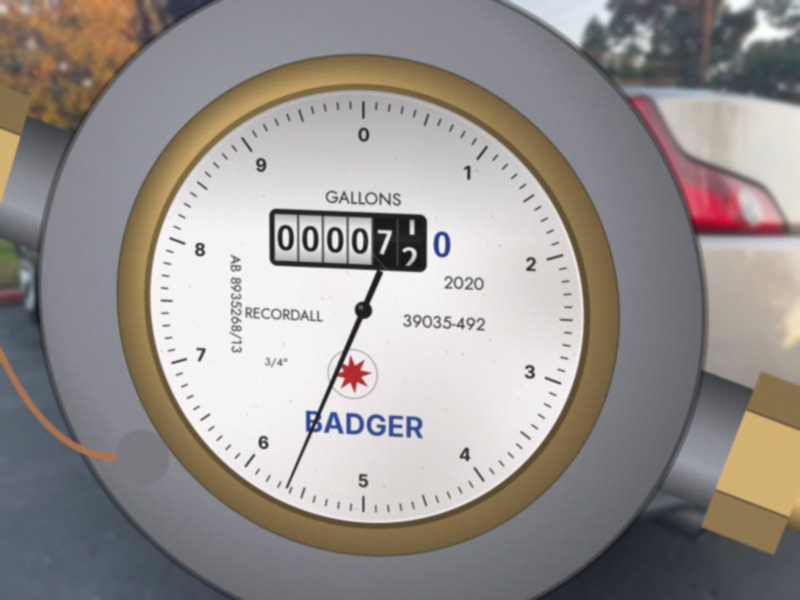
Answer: 715.6 gal
